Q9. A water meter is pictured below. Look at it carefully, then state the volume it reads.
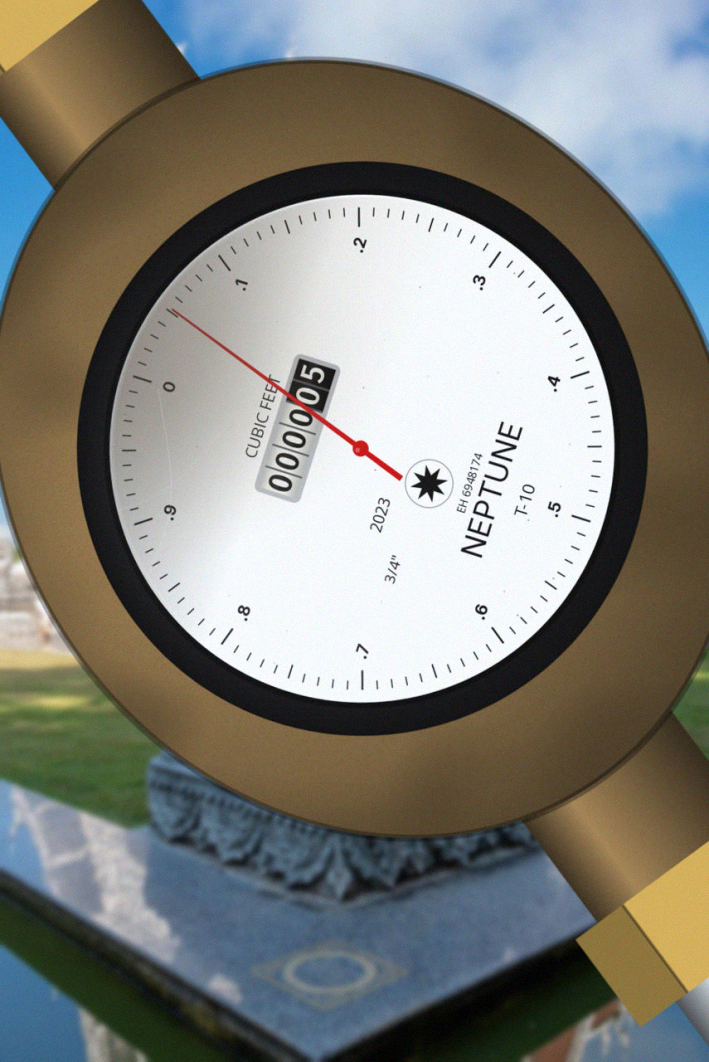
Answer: 5.05 ft³
